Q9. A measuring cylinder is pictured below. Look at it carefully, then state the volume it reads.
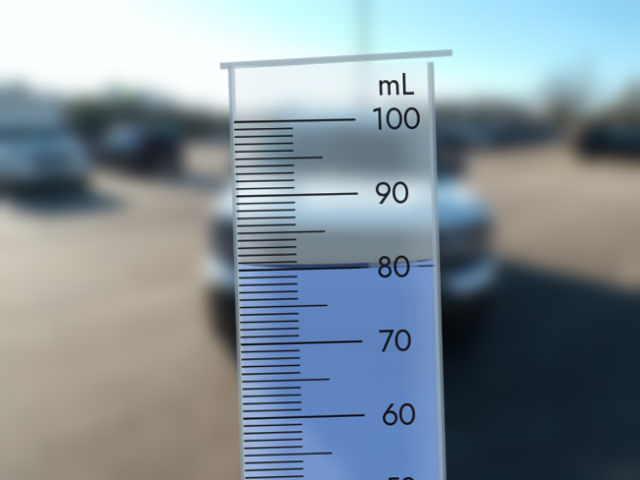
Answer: 80 mL
